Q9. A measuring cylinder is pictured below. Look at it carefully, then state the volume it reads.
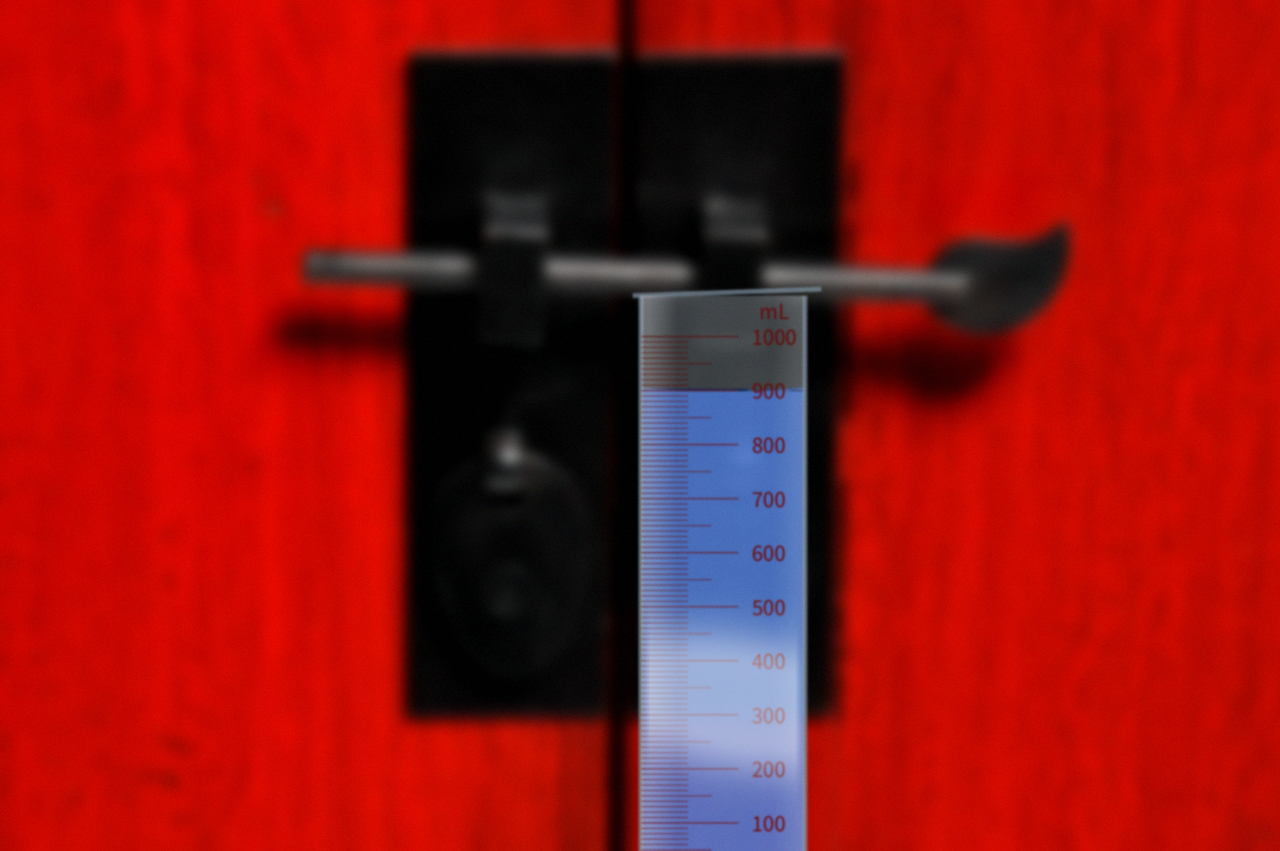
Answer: 900 mL
